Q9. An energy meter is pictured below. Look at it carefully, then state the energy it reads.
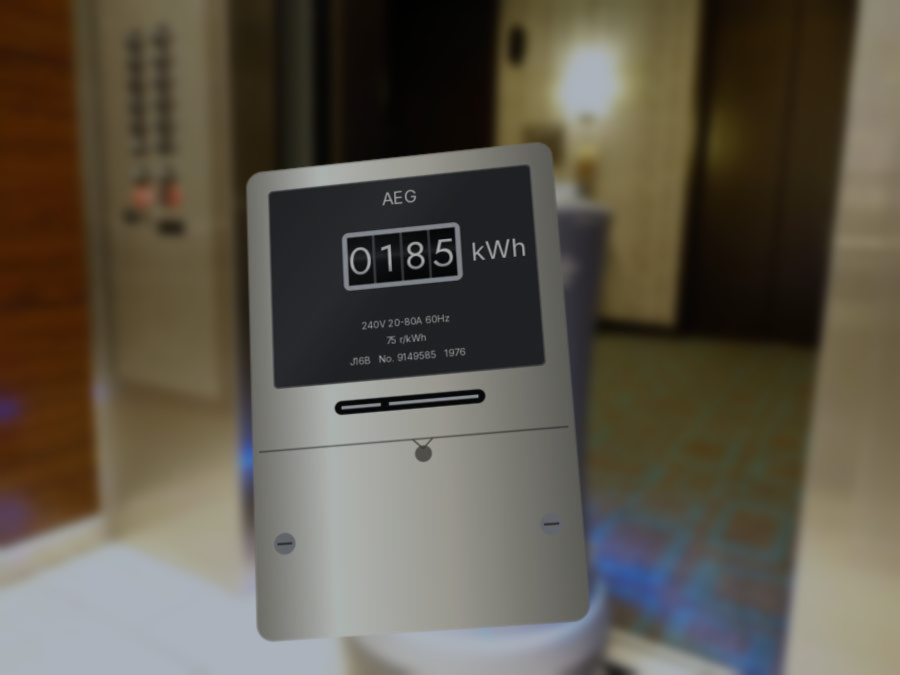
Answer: 185 kWh
